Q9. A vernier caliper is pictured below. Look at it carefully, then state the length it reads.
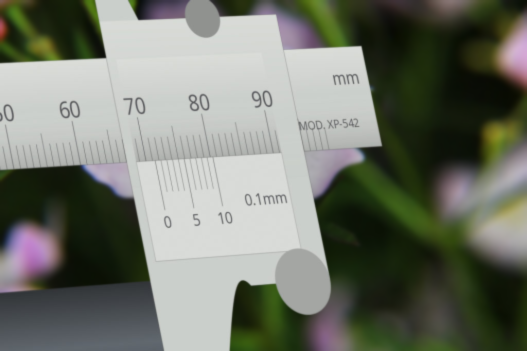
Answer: 71.4 mm
